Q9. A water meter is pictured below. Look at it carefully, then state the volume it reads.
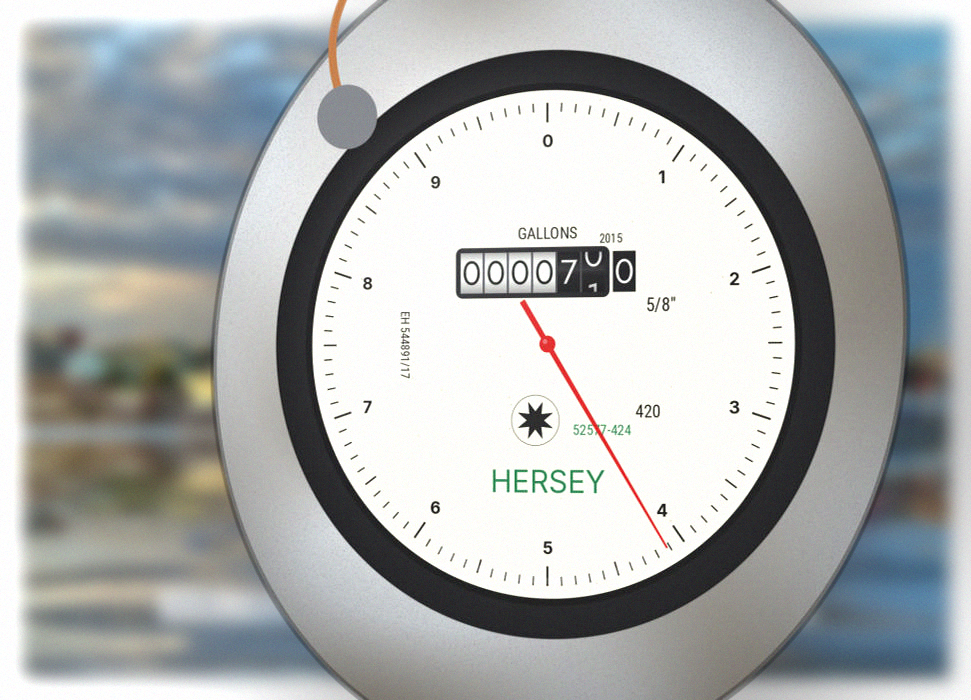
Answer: 704.1 gal
